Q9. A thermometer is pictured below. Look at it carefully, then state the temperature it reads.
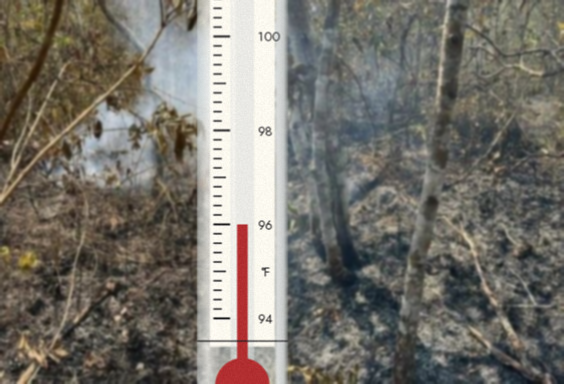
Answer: 96 °F
